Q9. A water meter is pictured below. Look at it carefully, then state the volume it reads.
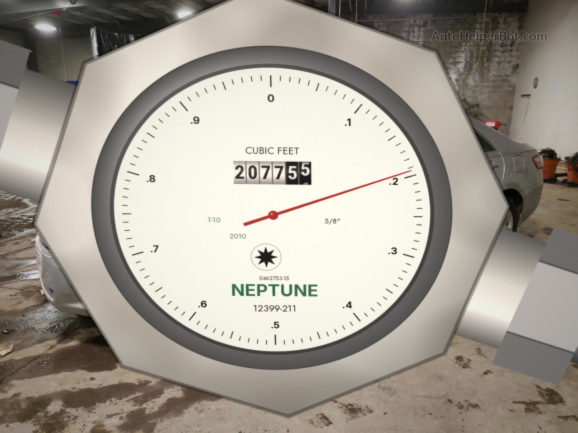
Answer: 207755.19 ft³
